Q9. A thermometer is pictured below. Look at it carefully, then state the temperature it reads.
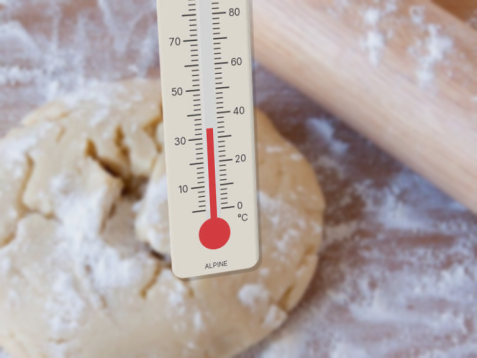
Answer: 34 °C
